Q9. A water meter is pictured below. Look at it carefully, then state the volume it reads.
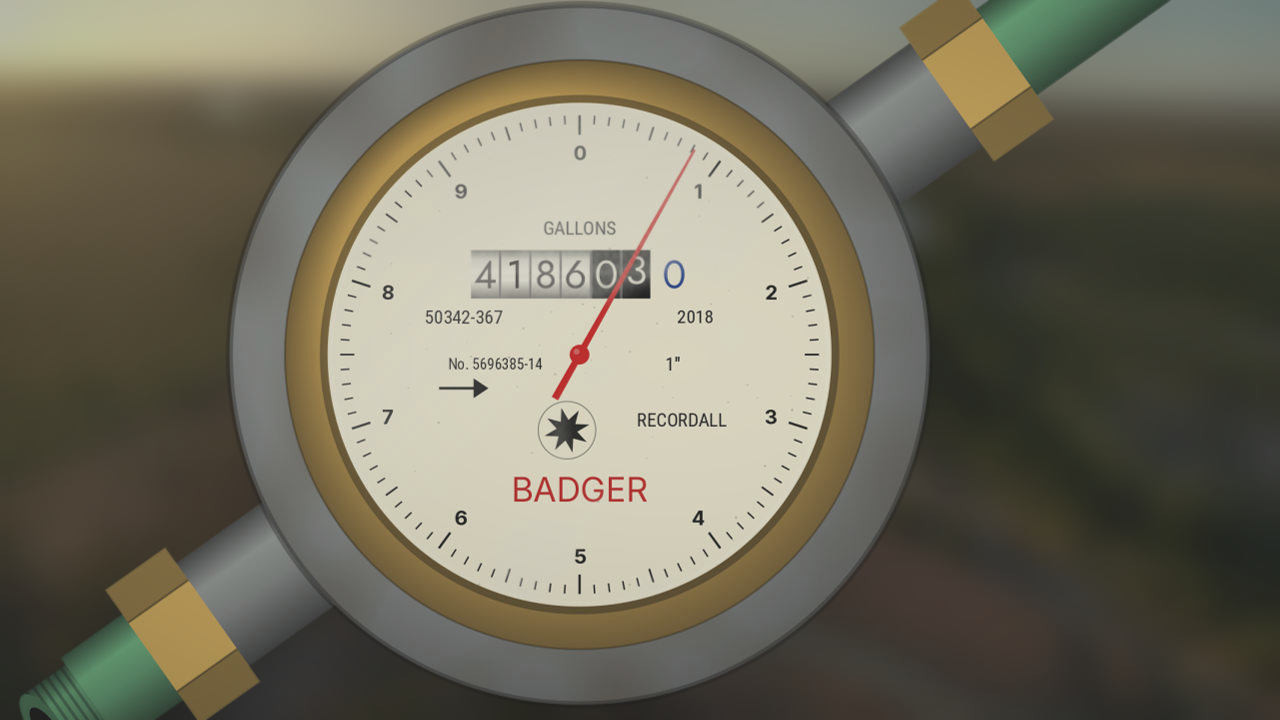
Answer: 4186030.8 gal
